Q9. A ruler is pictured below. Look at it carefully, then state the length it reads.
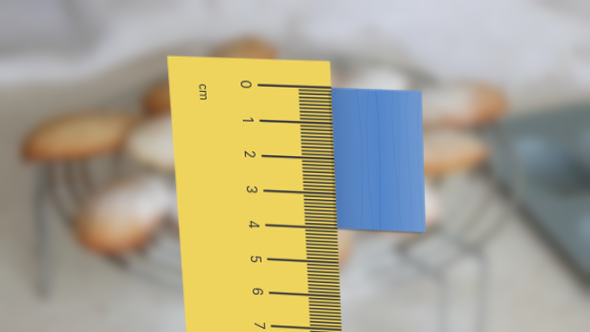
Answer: 4 cm
